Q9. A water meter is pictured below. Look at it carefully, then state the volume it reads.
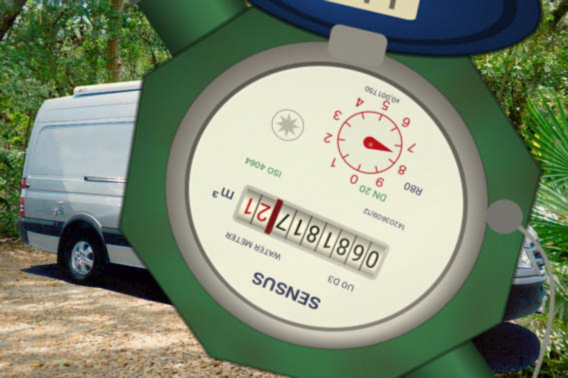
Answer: 681817.217 m³
